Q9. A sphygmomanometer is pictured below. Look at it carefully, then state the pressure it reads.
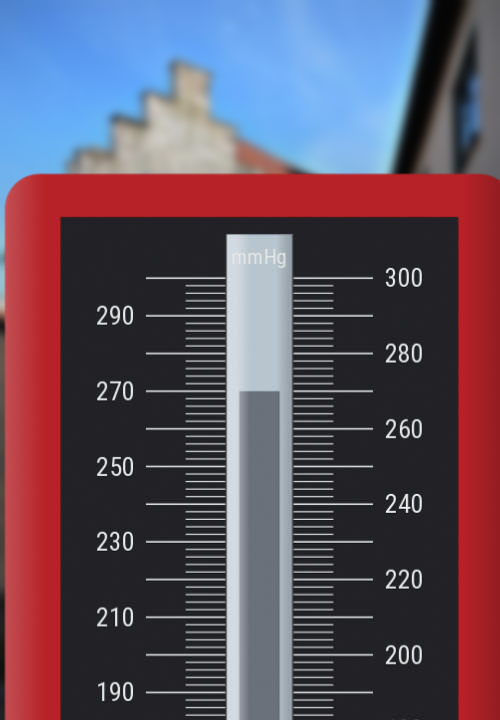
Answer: 270 mmHg
